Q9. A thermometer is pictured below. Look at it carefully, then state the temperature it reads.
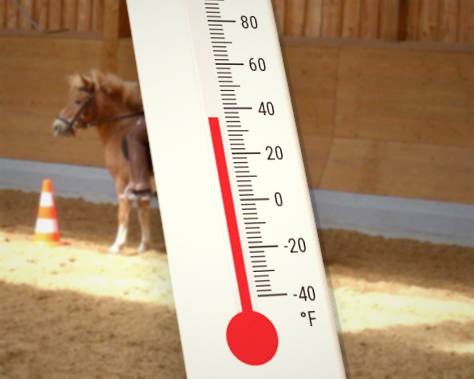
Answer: 36 °F
